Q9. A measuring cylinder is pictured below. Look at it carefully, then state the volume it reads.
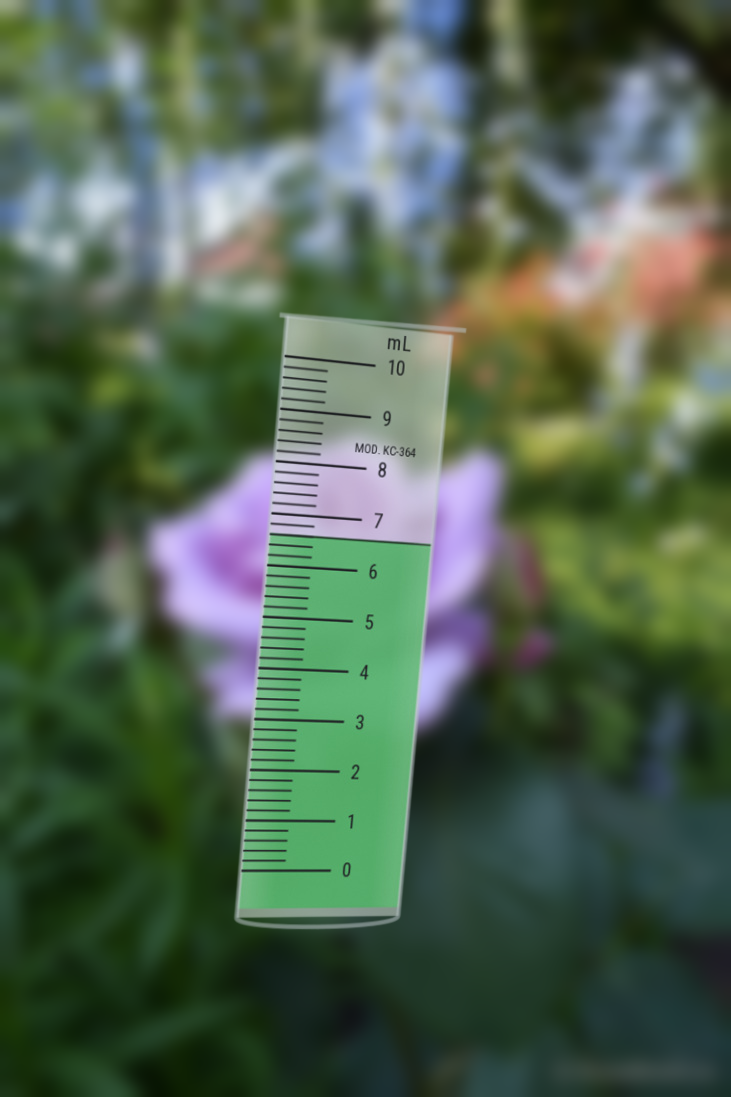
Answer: 6.6 mL
